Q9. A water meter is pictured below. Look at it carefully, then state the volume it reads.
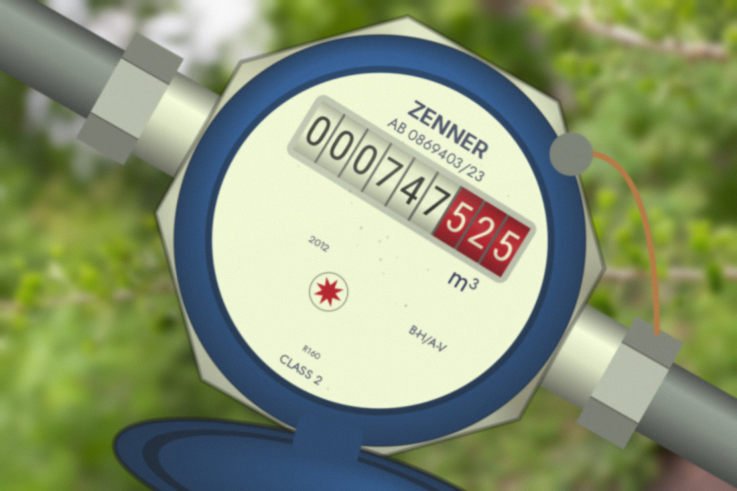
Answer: 747.525 m³
